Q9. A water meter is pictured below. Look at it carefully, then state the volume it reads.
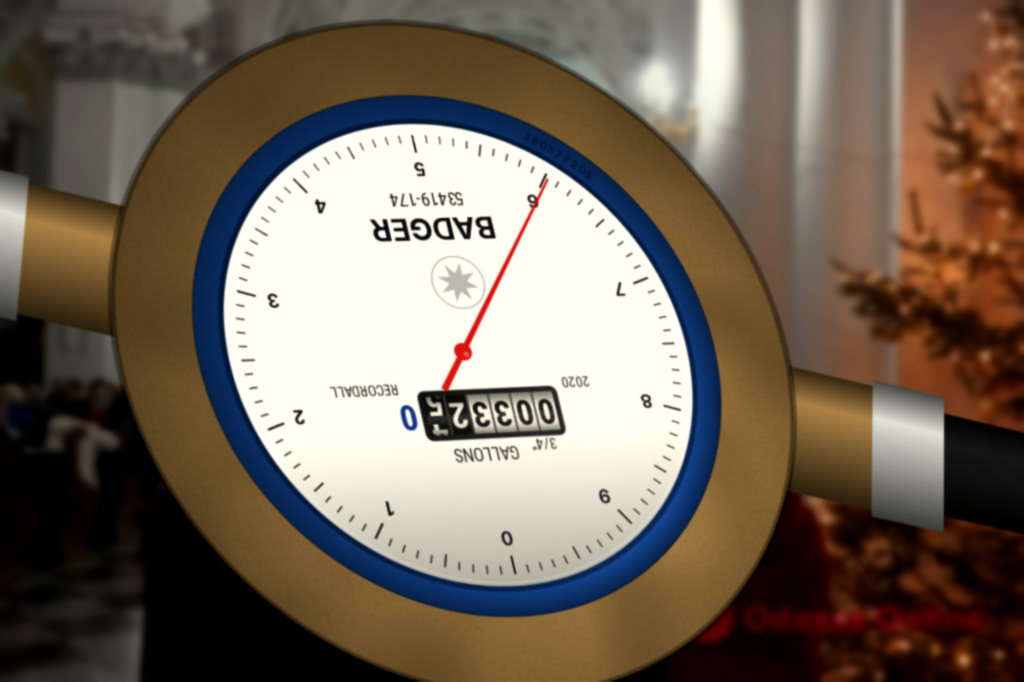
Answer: 33246.0 gal
